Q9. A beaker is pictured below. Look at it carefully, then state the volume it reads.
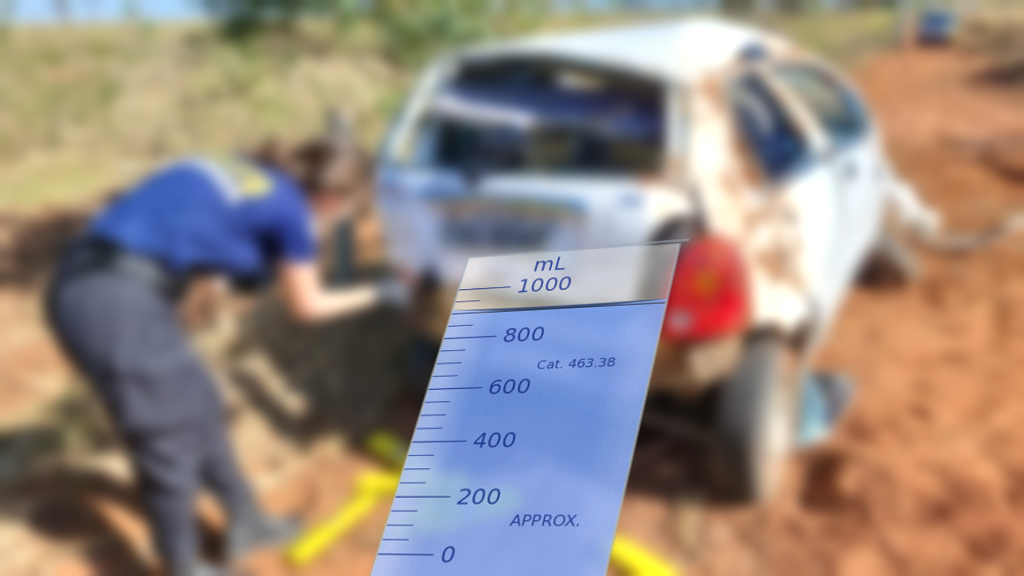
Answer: 900 mL
